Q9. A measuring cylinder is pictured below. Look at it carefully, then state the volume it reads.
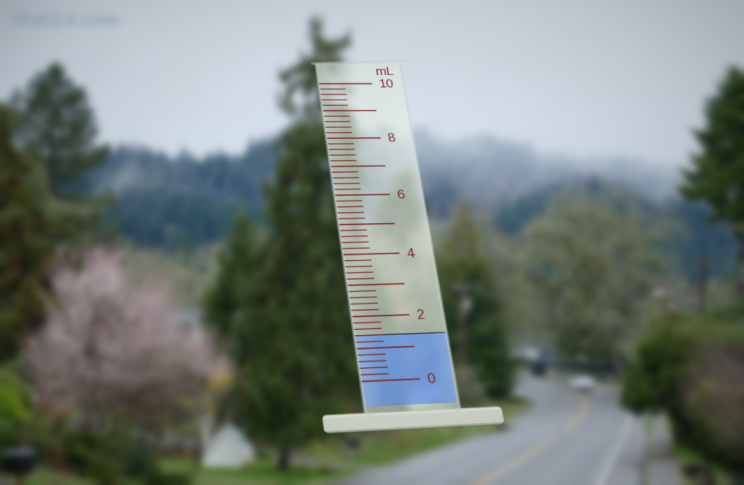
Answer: 1.4 mL
